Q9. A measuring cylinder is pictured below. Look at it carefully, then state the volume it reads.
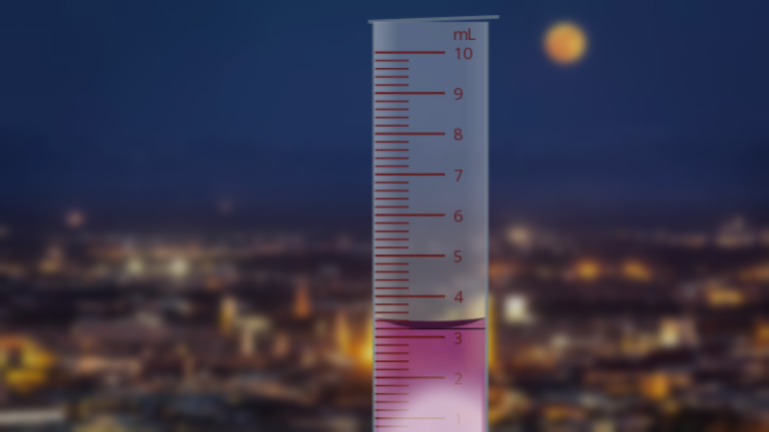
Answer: 3.2 mL
